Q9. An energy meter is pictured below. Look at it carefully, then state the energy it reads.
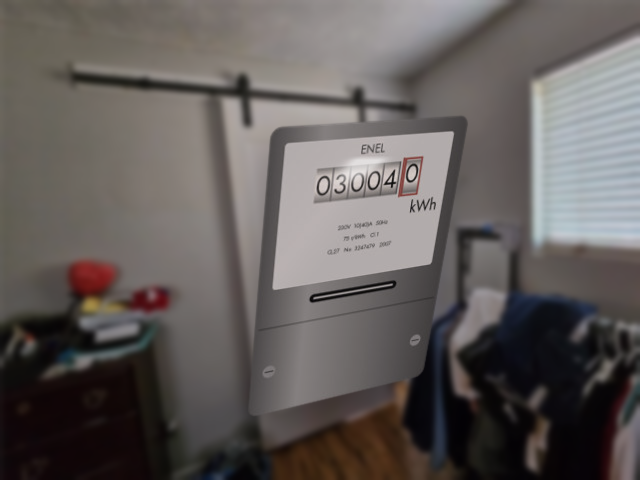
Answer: 3004.0 kWh
